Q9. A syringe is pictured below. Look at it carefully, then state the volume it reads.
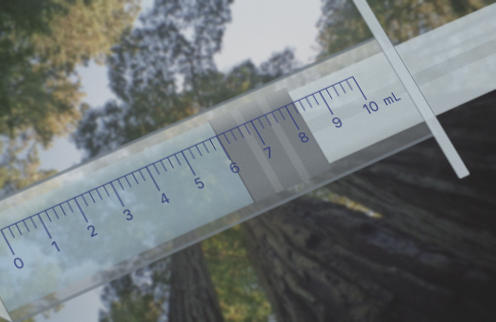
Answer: 6 mL
